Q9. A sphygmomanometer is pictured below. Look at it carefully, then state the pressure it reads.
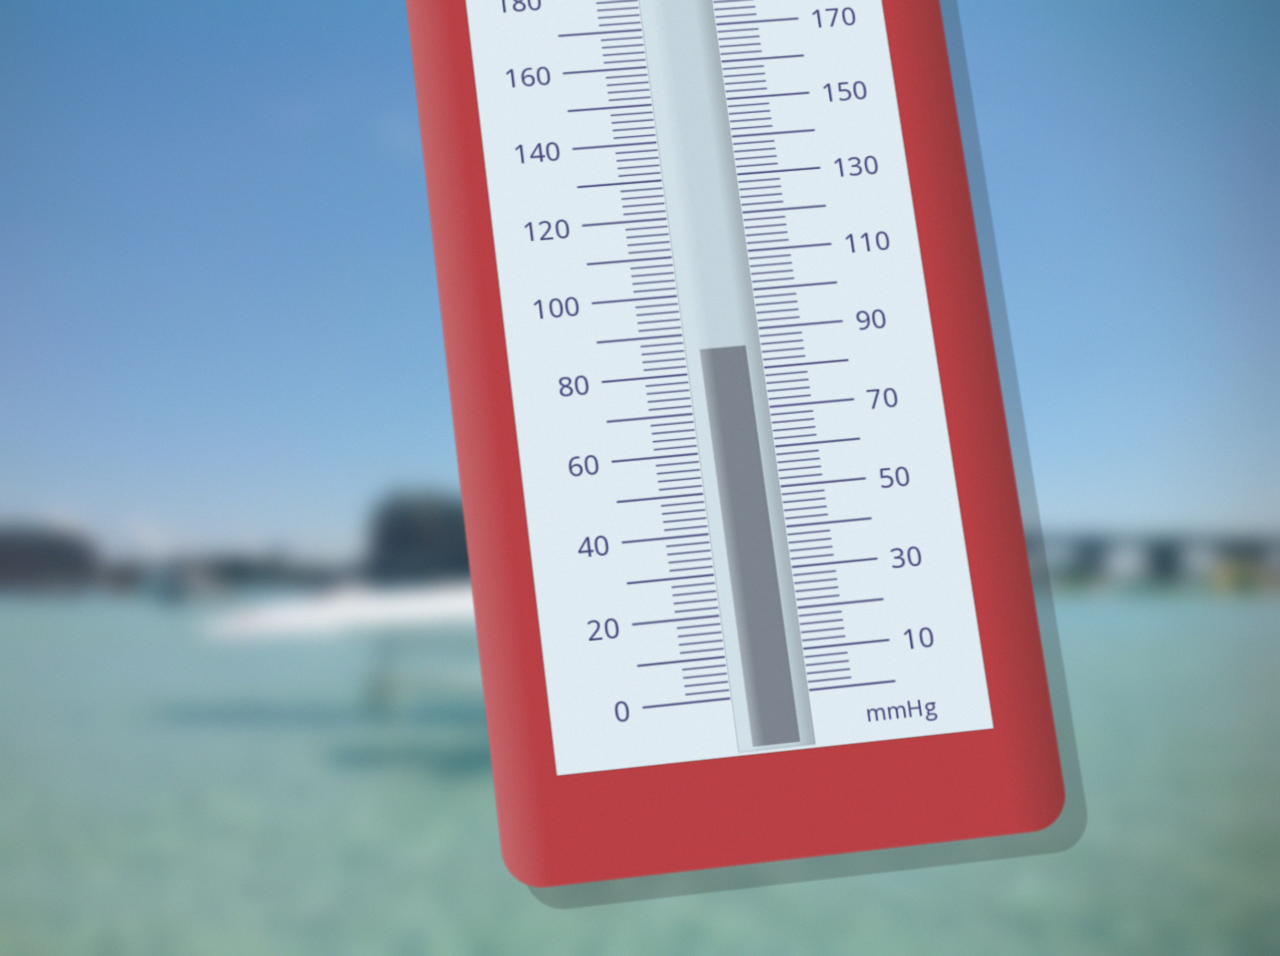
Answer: 86 mmHg
